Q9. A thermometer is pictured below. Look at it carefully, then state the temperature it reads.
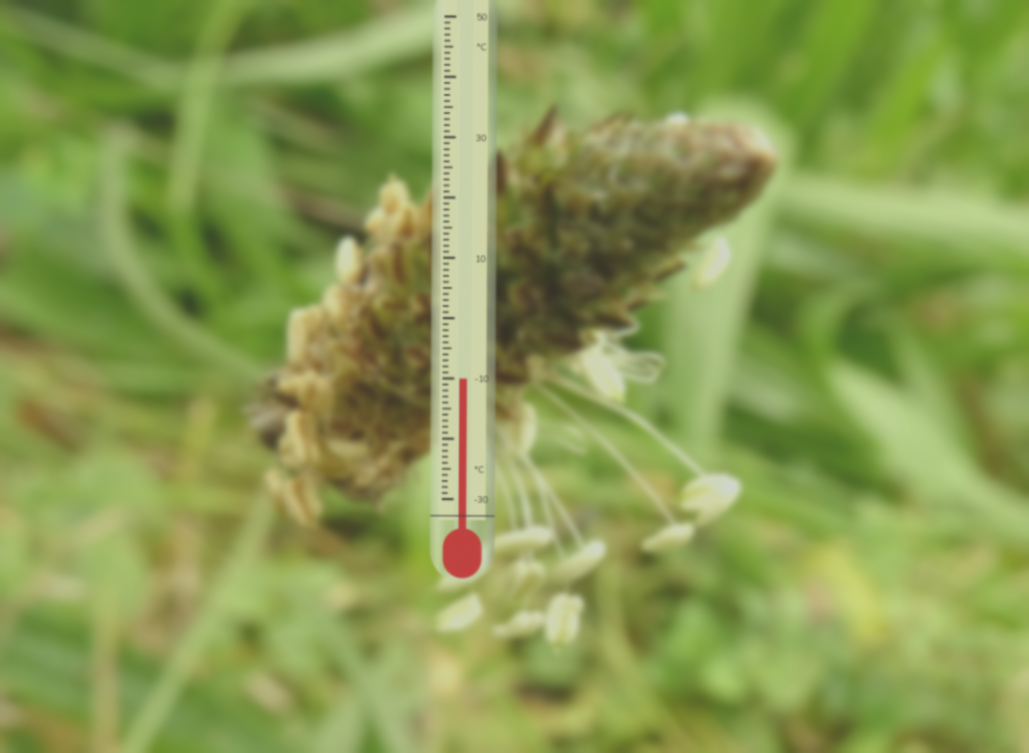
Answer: -10 °C
